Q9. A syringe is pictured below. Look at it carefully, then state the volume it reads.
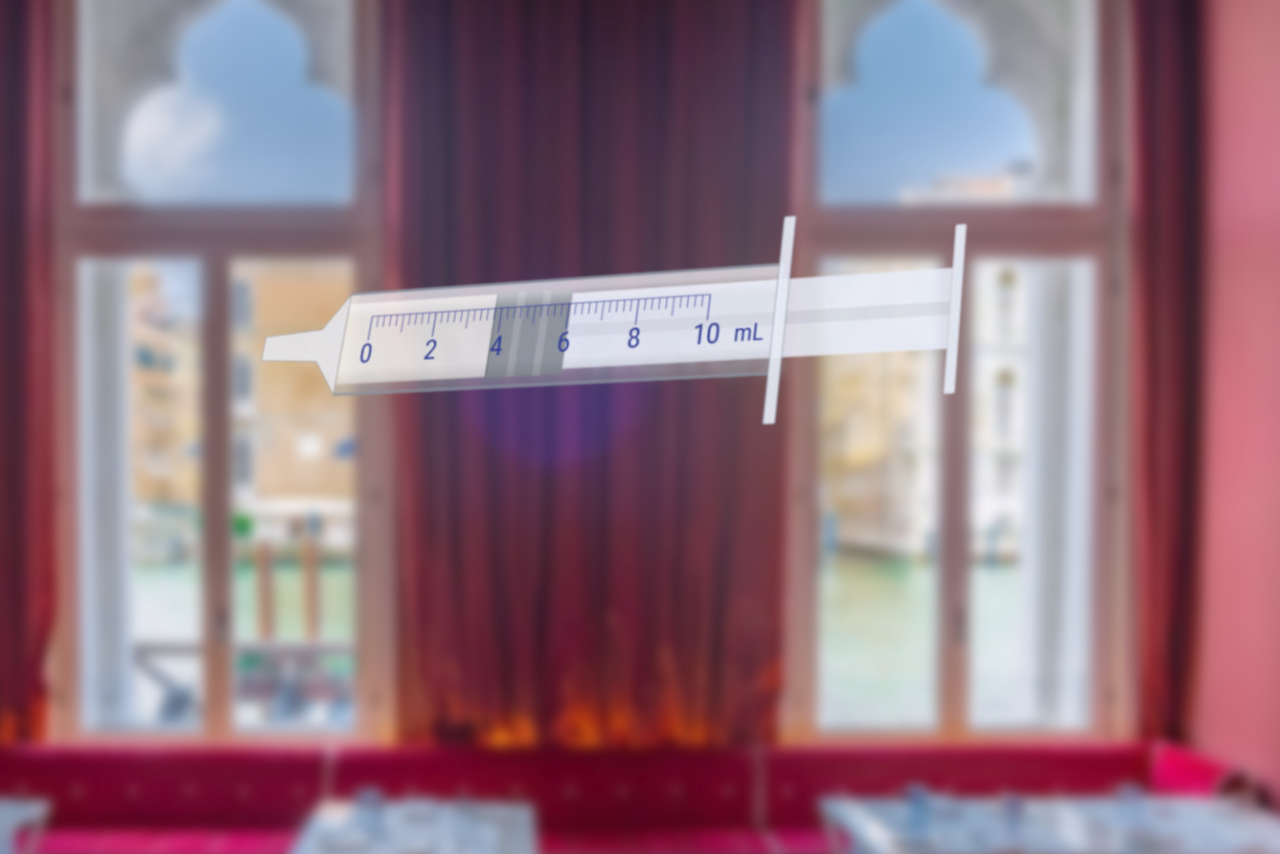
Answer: 3.8 mL
